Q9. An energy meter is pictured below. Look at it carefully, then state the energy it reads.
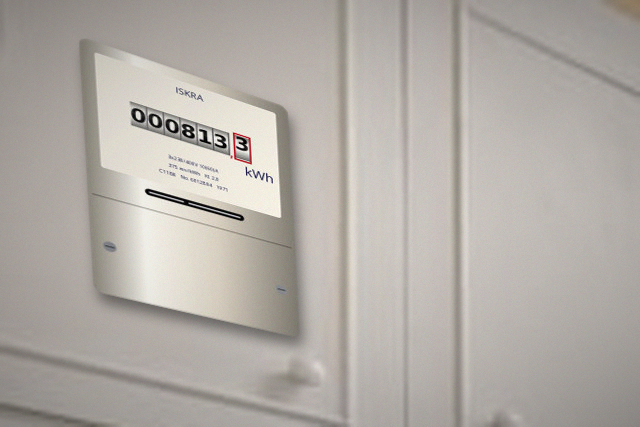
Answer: 813.3 kWh
